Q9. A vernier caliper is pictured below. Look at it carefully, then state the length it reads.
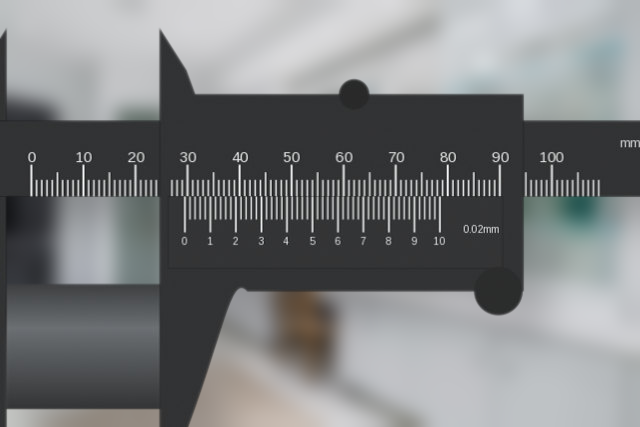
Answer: 29.5 mm
